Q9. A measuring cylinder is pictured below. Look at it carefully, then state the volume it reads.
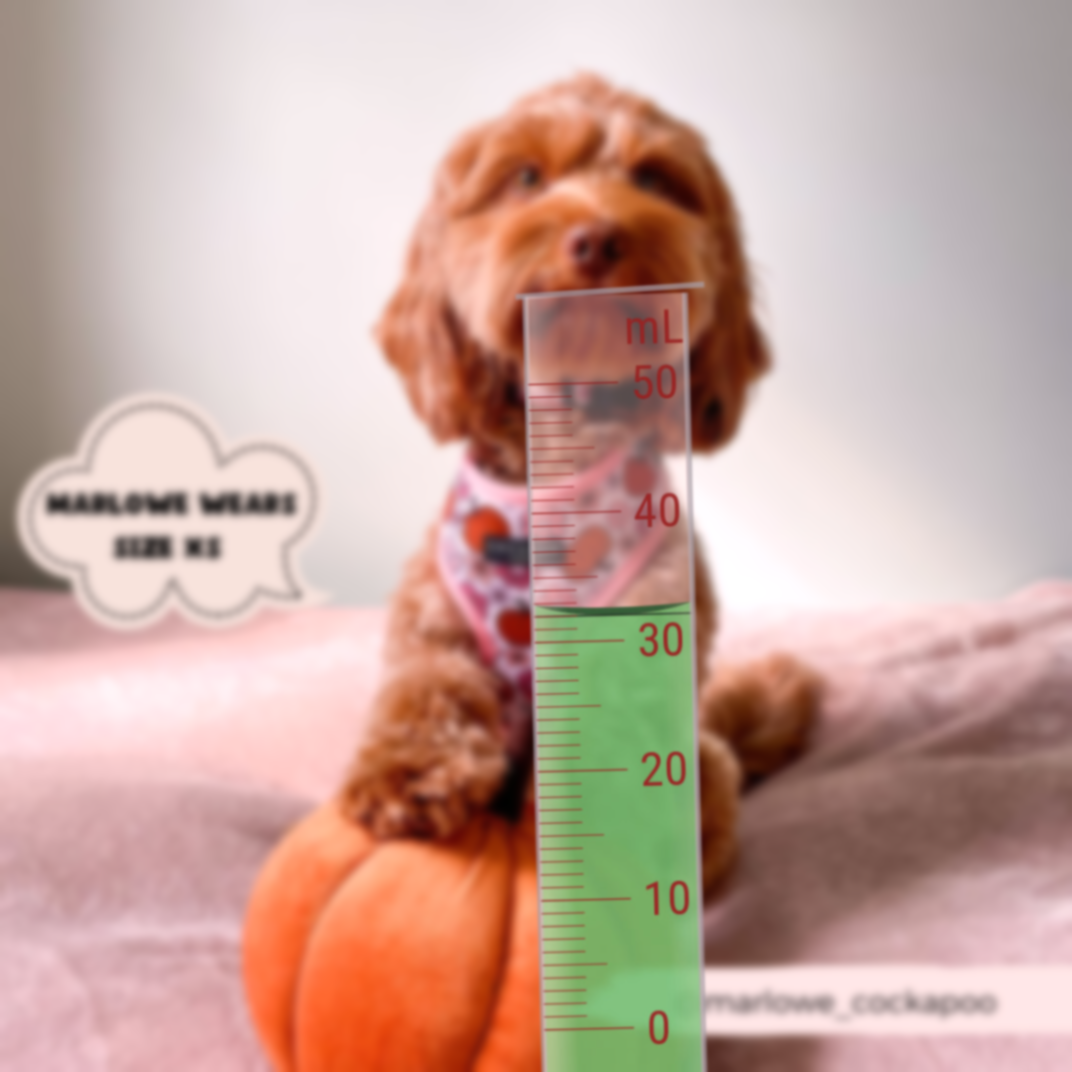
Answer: 32 mL
